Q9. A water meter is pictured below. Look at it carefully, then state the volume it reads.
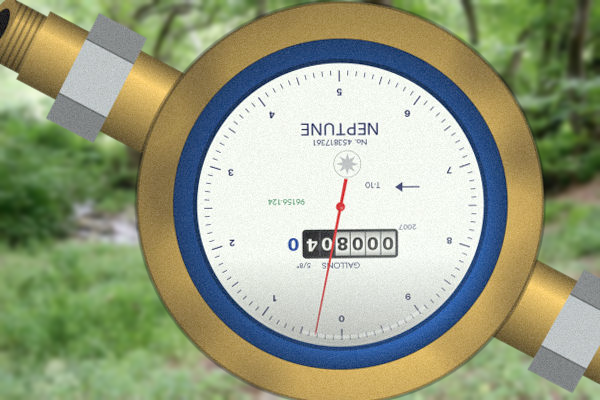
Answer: 8040.3 gal
